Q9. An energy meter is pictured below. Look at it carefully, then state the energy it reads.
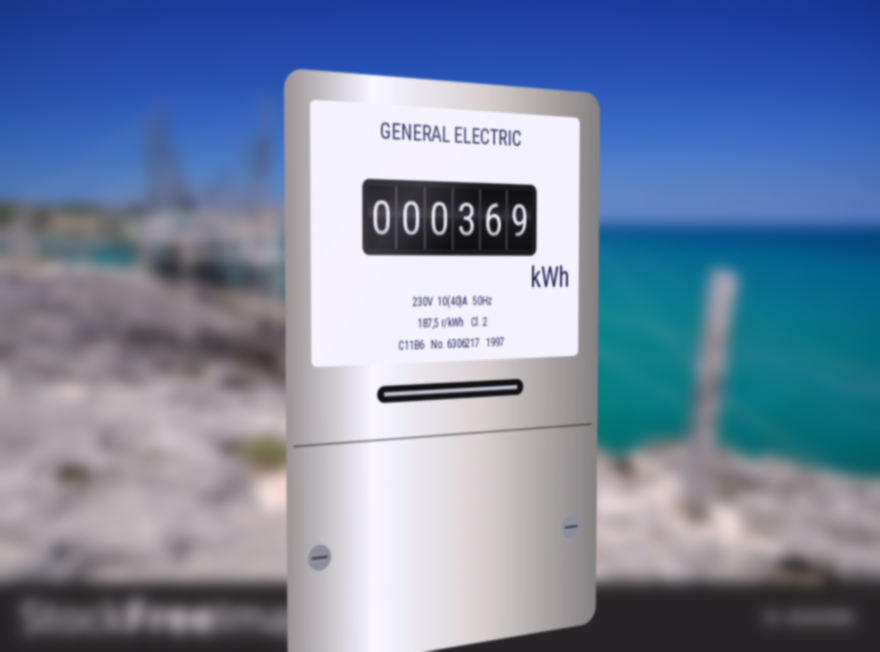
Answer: 369 kWh
